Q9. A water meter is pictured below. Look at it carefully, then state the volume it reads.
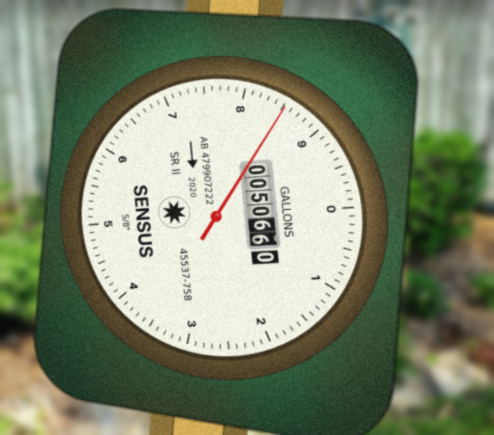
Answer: 50658.5 gal
